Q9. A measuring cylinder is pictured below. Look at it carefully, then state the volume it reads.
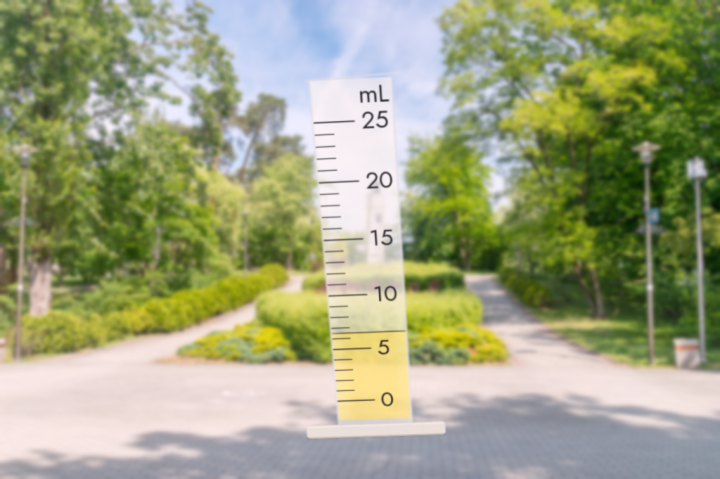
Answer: 6.5 mL
